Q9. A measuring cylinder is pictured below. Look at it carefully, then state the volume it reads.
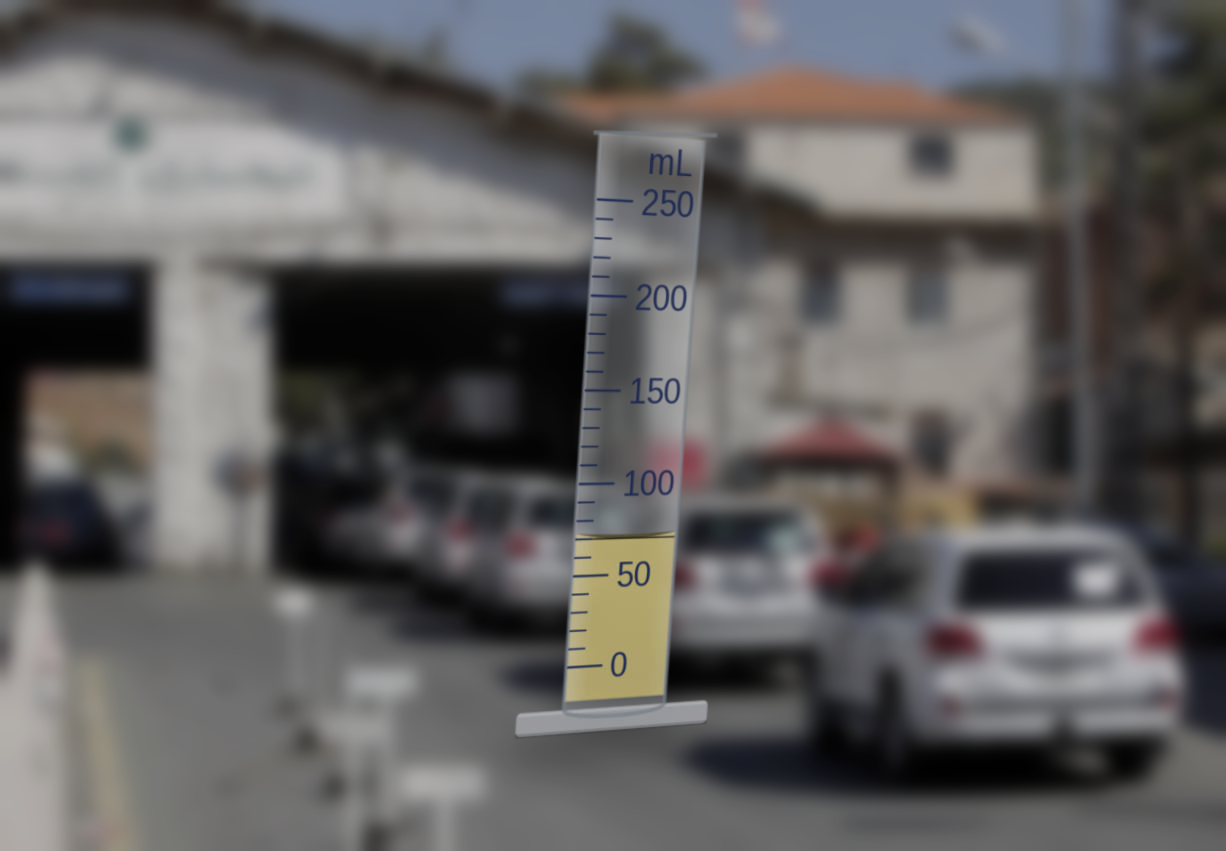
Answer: 70 mL
